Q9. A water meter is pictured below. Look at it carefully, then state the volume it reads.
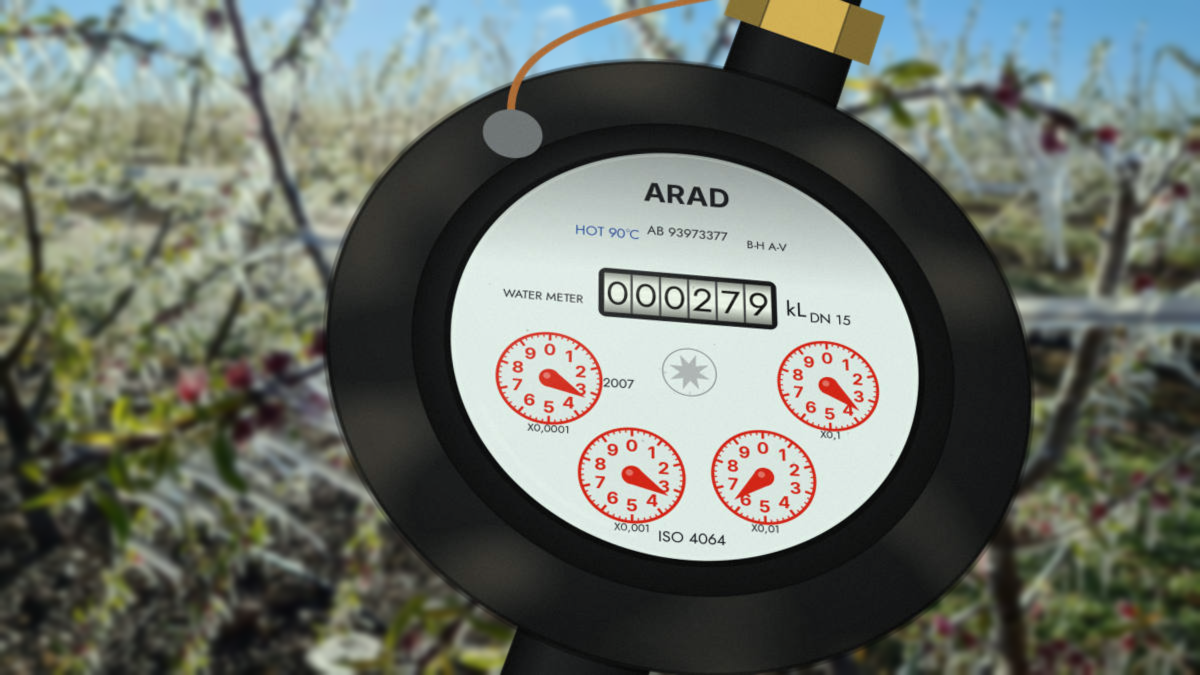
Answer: 279.3633 kL
